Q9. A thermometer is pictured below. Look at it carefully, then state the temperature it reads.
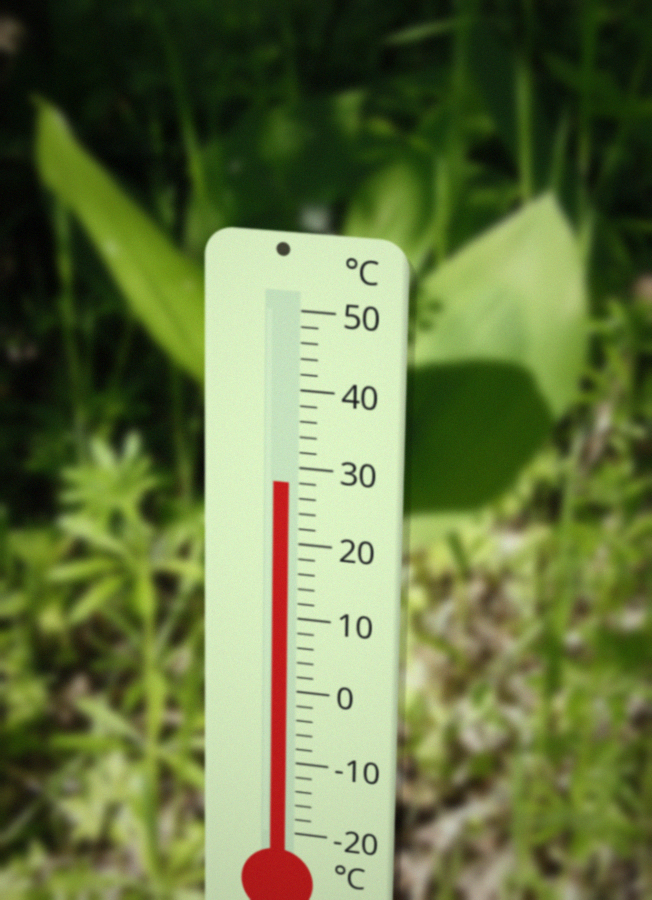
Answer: 28 °C
